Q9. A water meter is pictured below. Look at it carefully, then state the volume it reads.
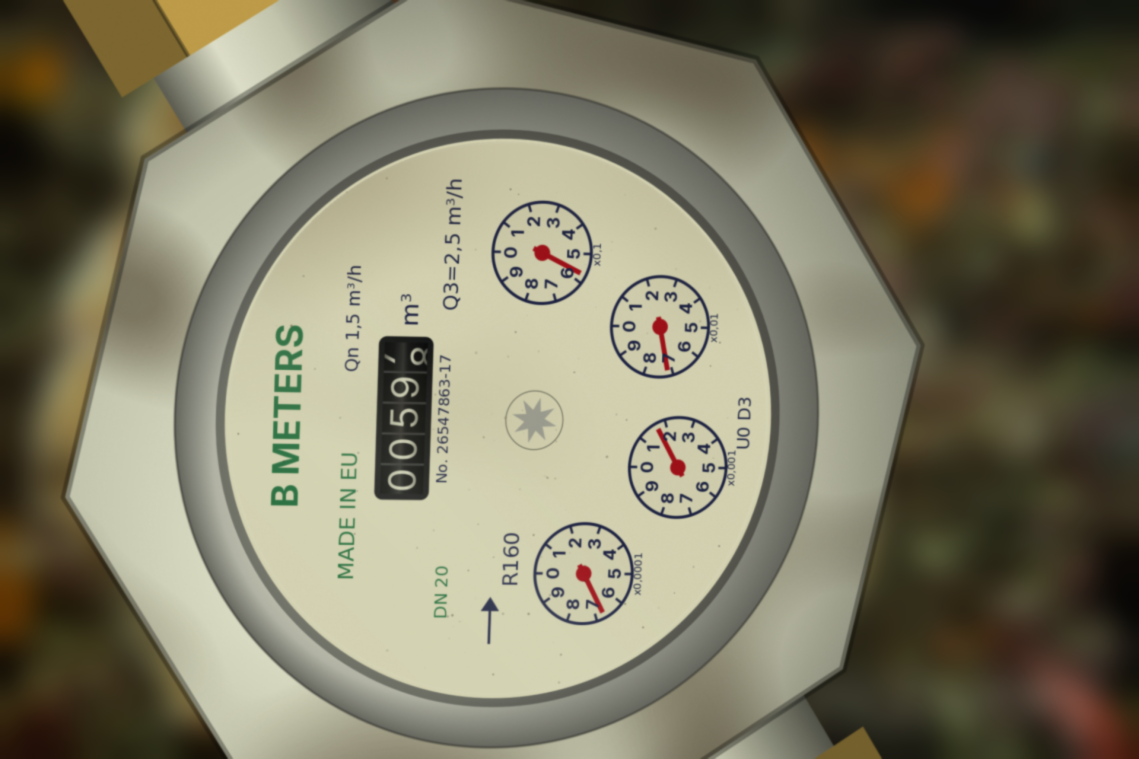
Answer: 597.5716 m³
